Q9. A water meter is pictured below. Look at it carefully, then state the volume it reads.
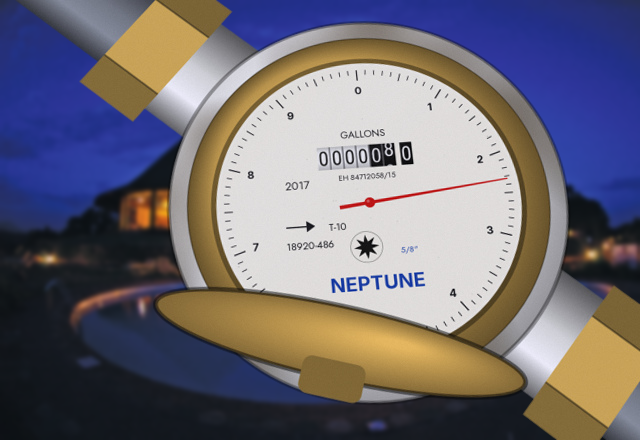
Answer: 82.3 gal
